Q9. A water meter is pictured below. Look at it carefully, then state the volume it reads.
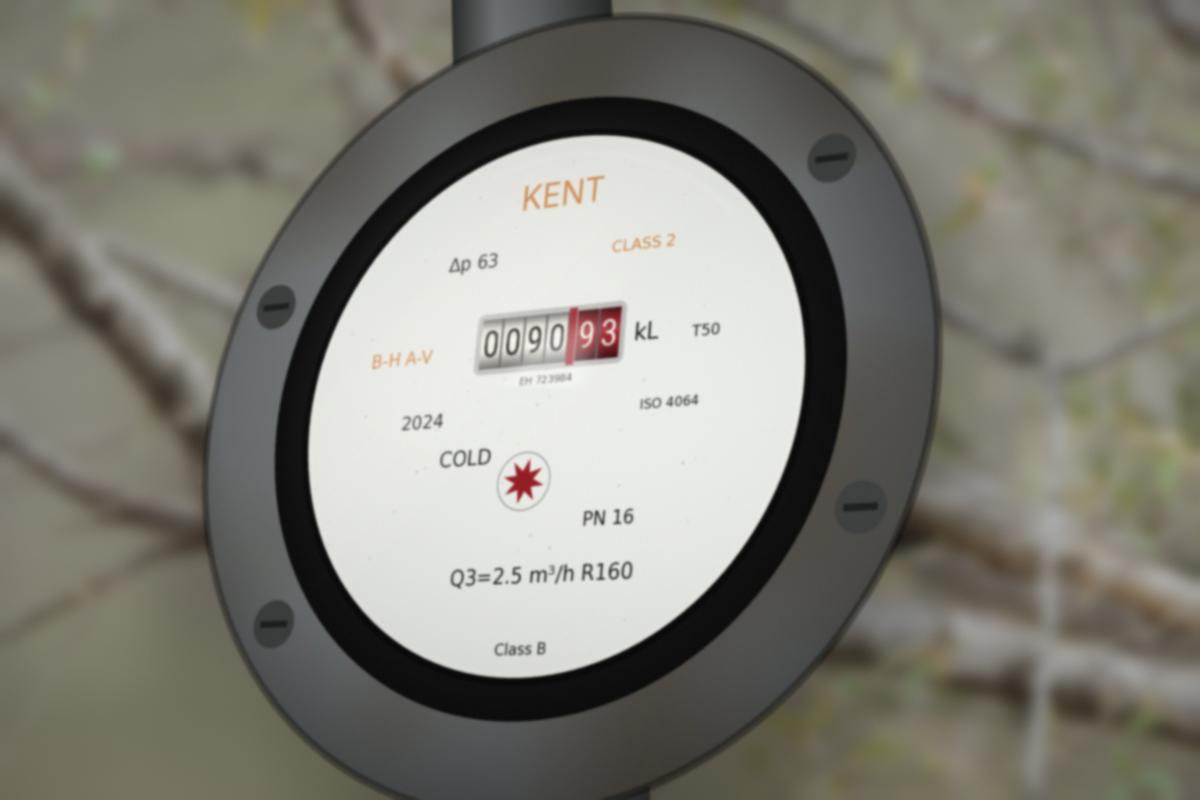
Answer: 90.93 kL
